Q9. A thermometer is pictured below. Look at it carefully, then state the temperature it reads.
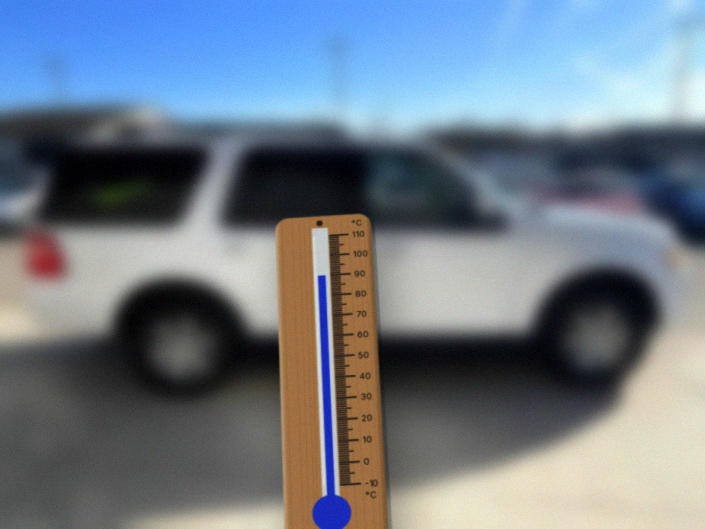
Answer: 90 °C
